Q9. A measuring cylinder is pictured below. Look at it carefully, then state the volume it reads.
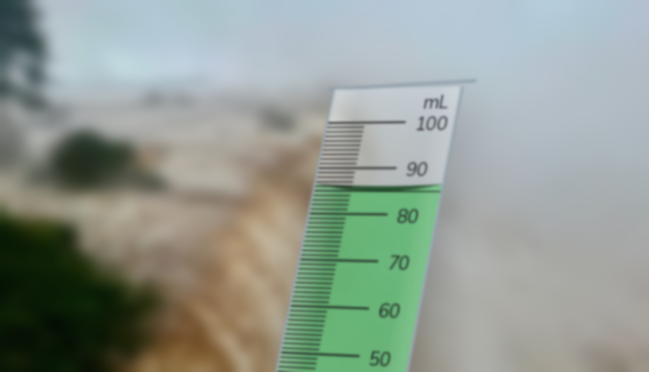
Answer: 85 mL
